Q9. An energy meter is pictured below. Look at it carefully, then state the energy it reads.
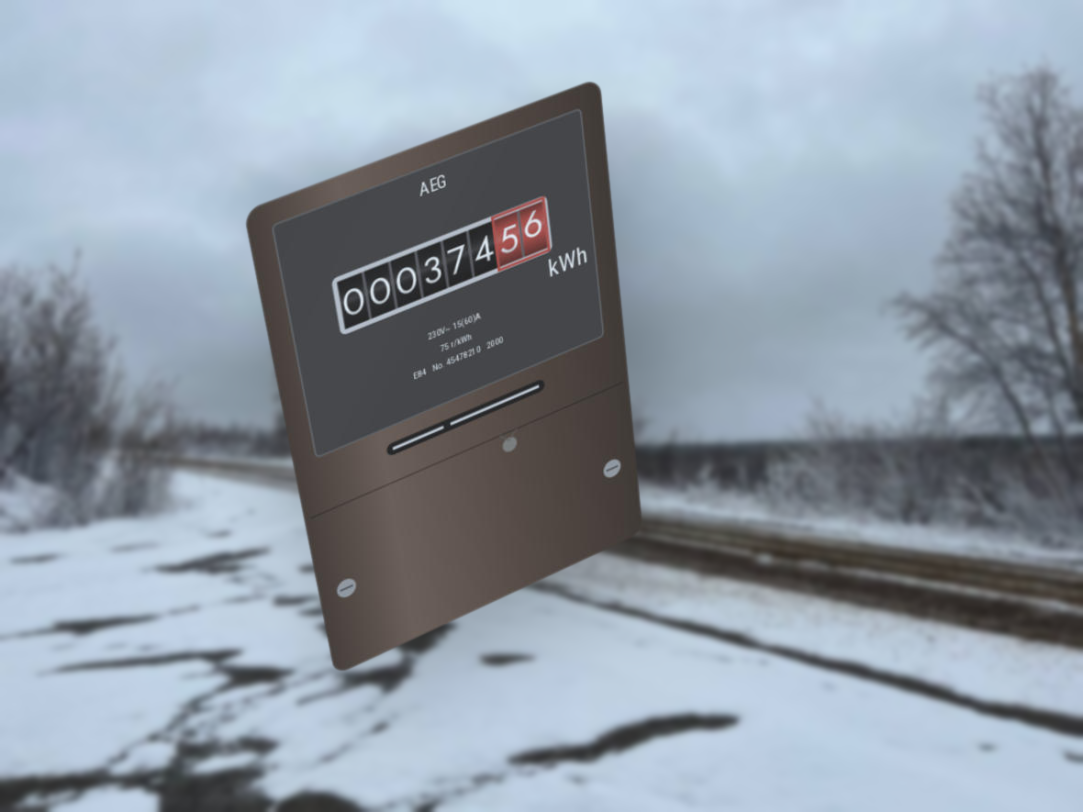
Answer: 374.56 kWh
